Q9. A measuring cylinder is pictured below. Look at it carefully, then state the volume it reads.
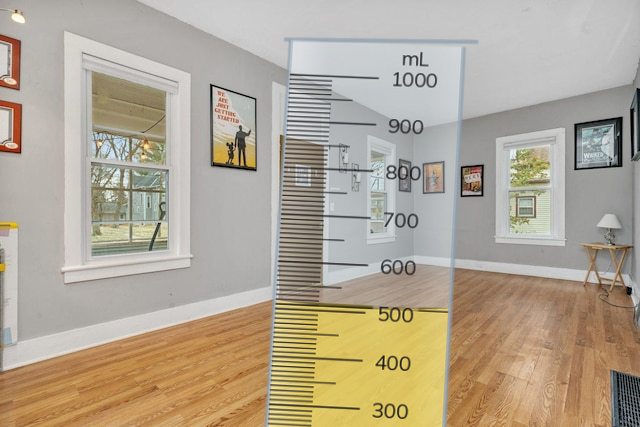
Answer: 510 mL
